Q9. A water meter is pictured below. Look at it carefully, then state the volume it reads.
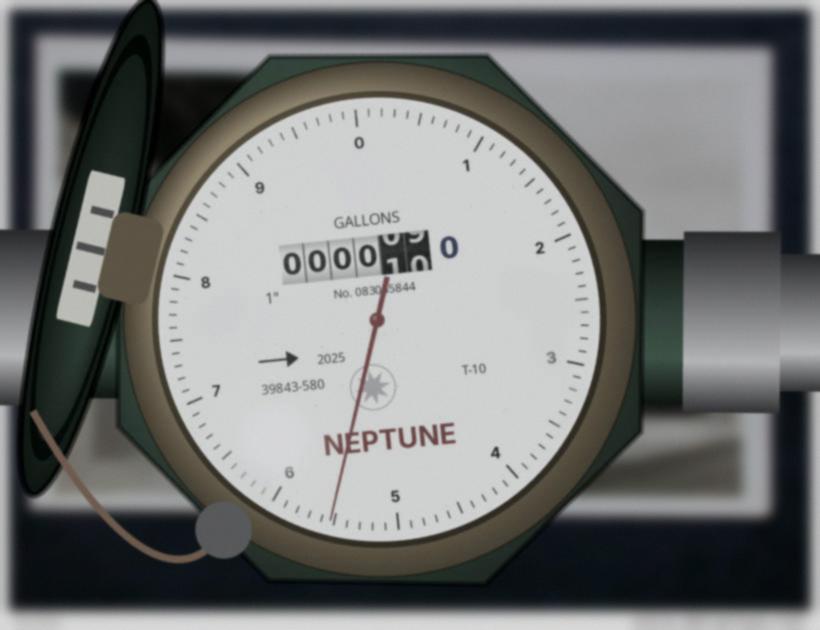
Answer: 95.5 gal
